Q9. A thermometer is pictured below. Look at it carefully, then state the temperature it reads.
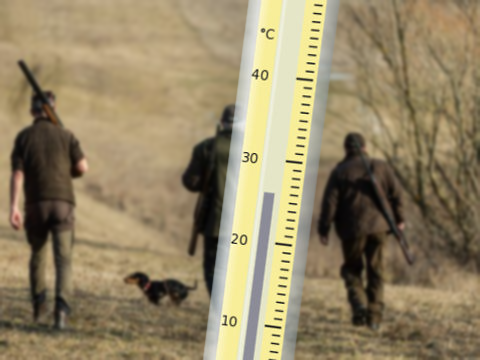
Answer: 26 °C
